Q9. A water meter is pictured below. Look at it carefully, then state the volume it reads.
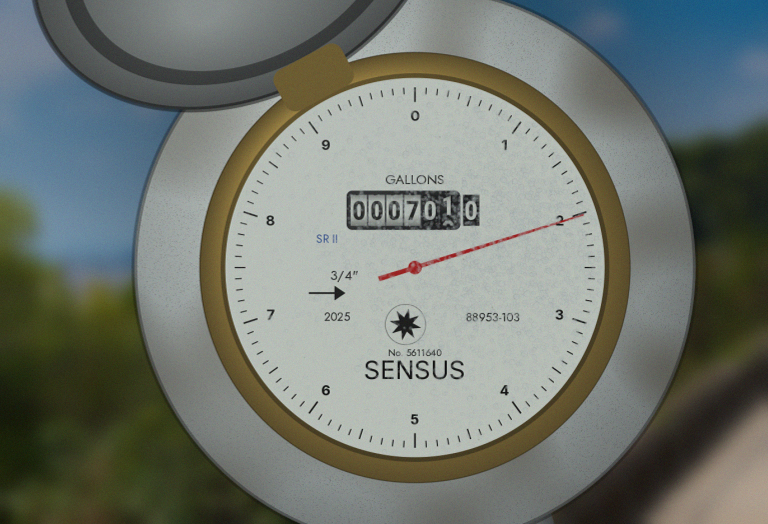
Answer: 7012.0 gal
